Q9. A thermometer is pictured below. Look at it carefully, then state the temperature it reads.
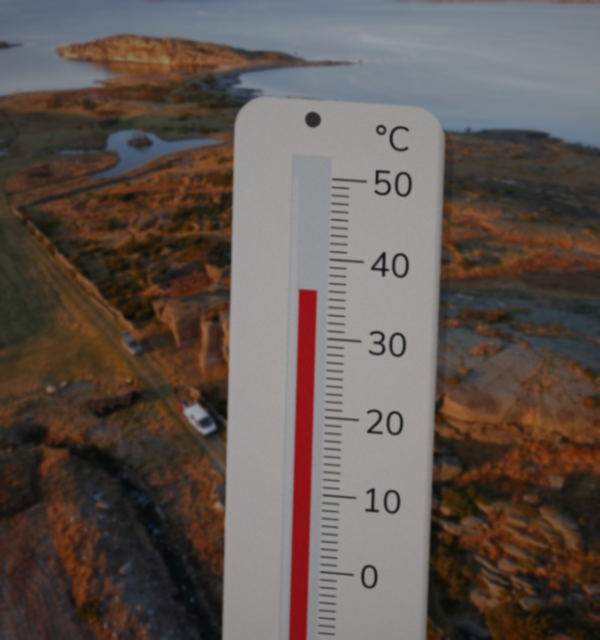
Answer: 36 °C
